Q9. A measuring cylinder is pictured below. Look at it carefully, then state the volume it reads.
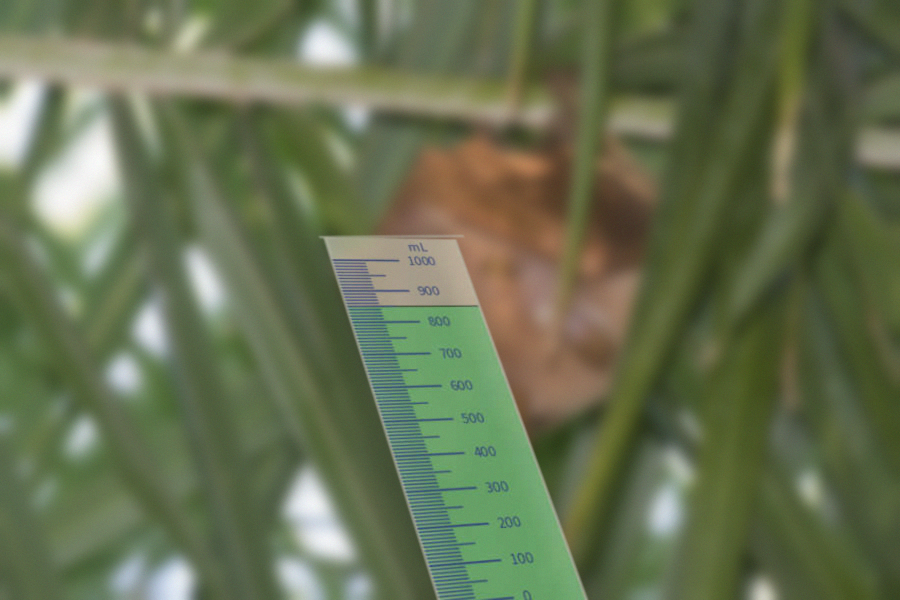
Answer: 850 mL
